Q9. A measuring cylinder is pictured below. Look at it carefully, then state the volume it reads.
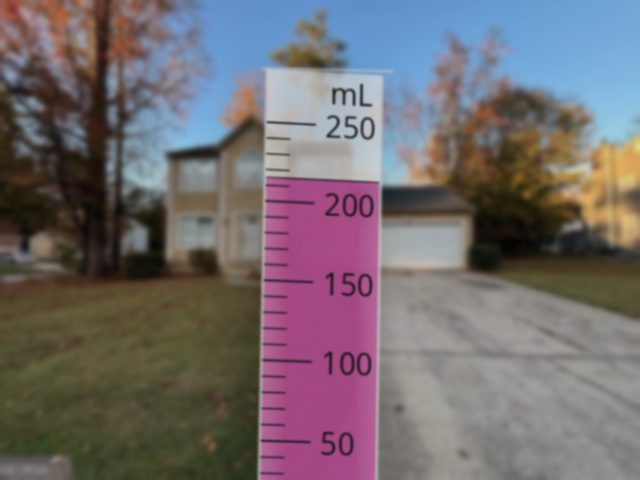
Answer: 215 mL
